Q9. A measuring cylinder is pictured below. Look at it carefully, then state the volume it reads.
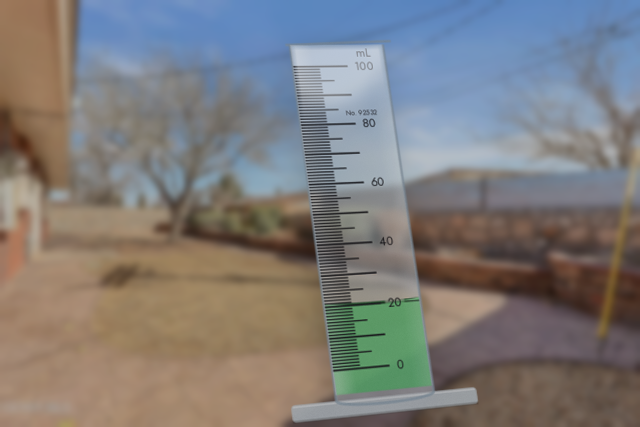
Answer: 20 mL
